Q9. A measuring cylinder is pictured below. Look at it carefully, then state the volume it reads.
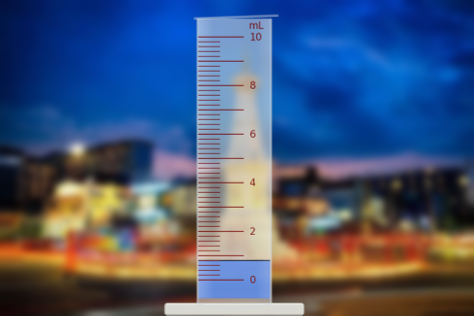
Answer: 0.8 mL
